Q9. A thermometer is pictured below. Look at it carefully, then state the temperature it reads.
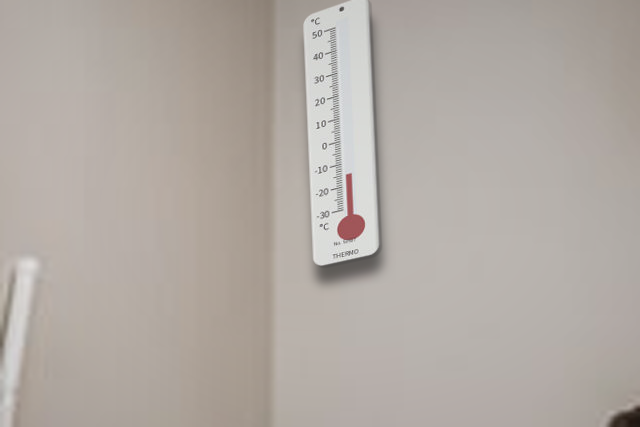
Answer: -15 °C
